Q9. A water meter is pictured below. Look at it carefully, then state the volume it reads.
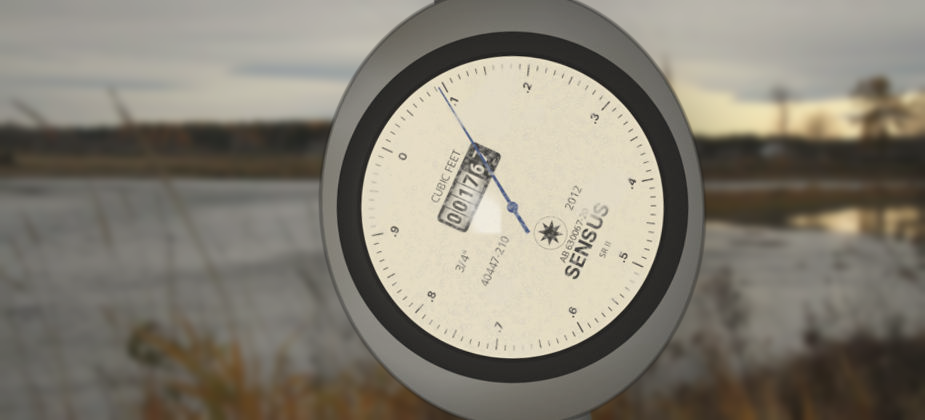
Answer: 1767.09 ft³
